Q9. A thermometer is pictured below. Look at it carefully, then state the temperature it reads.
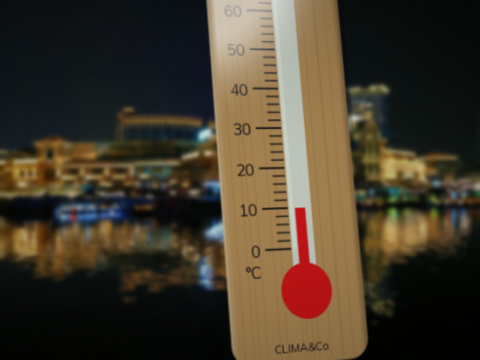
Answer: 10 °C
